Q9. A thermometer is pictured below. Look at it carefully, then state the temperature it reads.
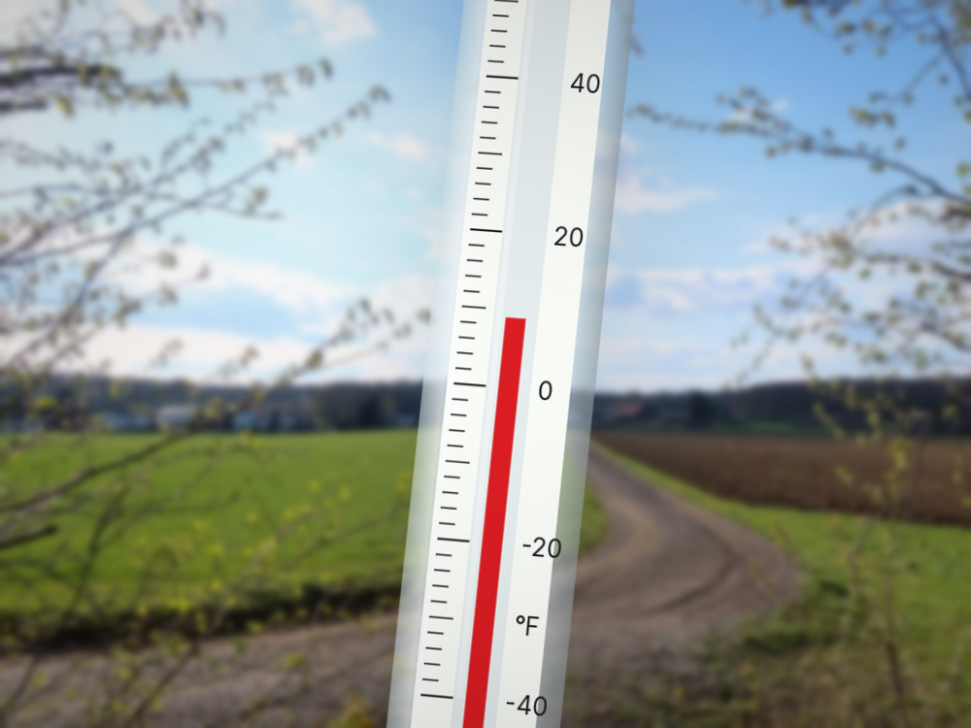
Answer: 9 °F
